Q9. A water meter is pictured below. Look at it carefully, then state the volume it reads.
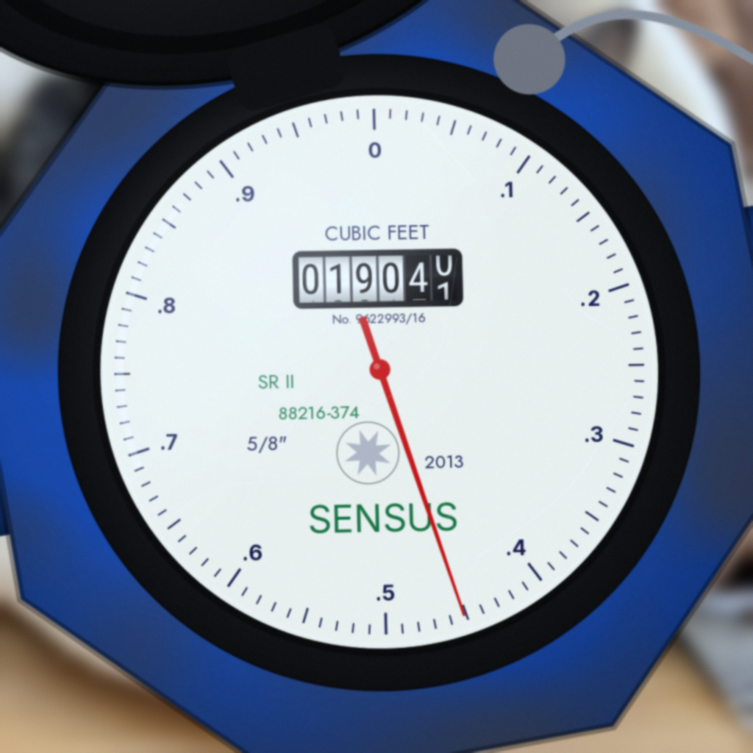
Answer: 19040.45 ft³
